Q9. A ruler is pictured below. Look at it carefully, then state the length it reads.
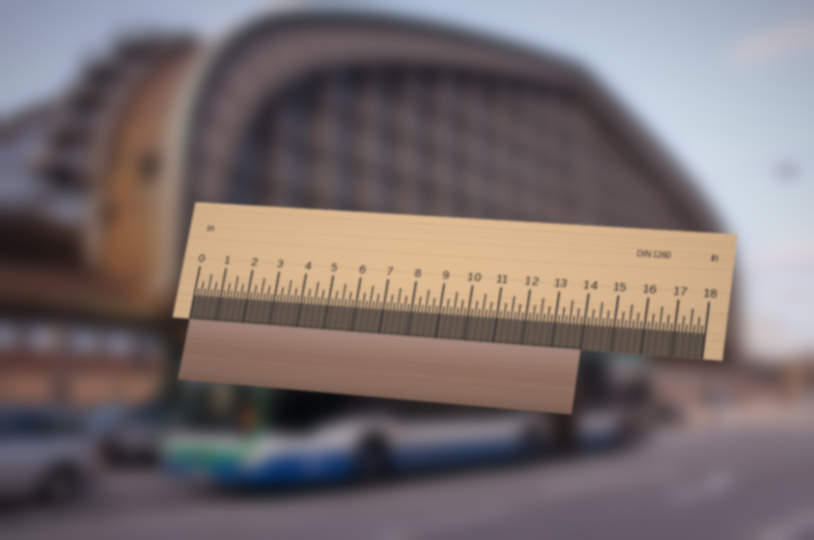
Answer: 14 in
